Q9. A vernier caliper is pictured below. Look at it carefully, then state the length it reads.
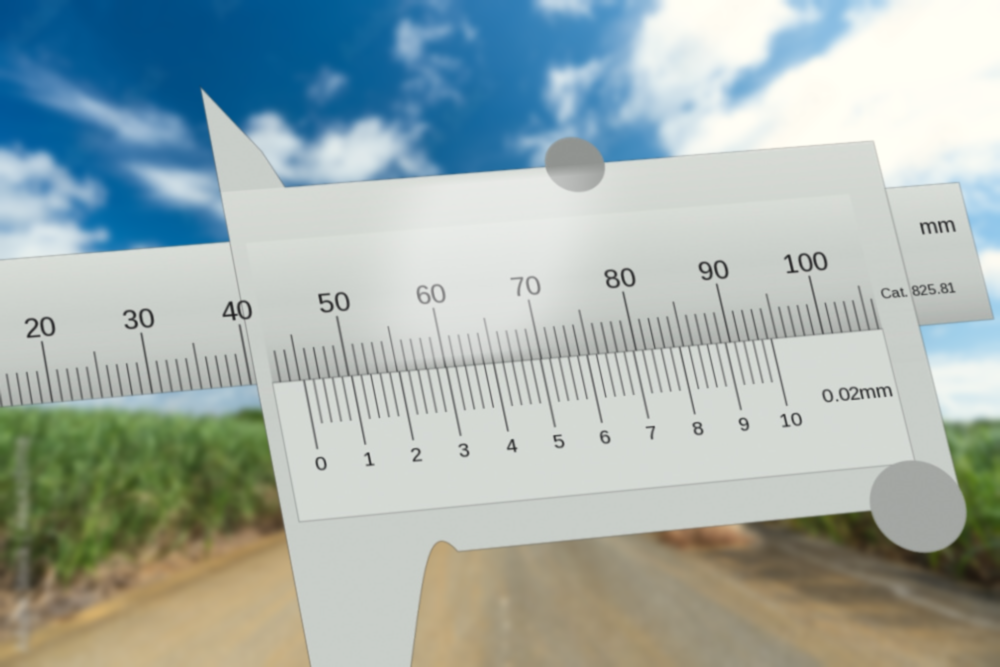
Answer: 45.4 mm
